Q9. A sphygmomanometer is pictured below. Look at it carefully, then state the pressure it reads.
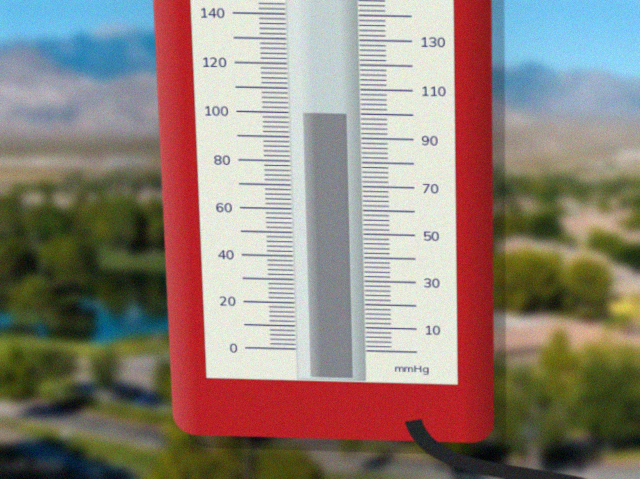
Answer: 100 mmHg
